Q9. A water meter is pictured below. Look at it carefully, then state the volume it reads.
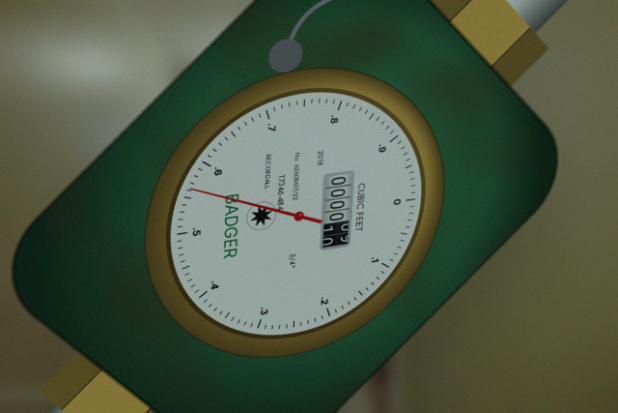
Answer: 9.56 ft³
